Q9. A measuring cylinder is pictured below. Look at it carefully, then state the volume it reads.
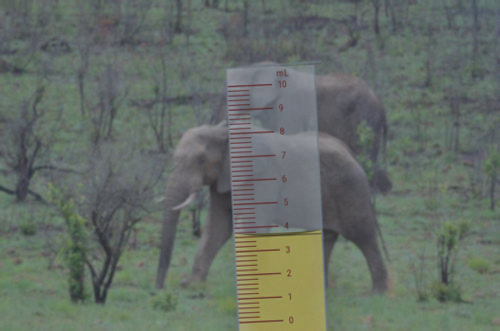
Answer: 3.6 mL
